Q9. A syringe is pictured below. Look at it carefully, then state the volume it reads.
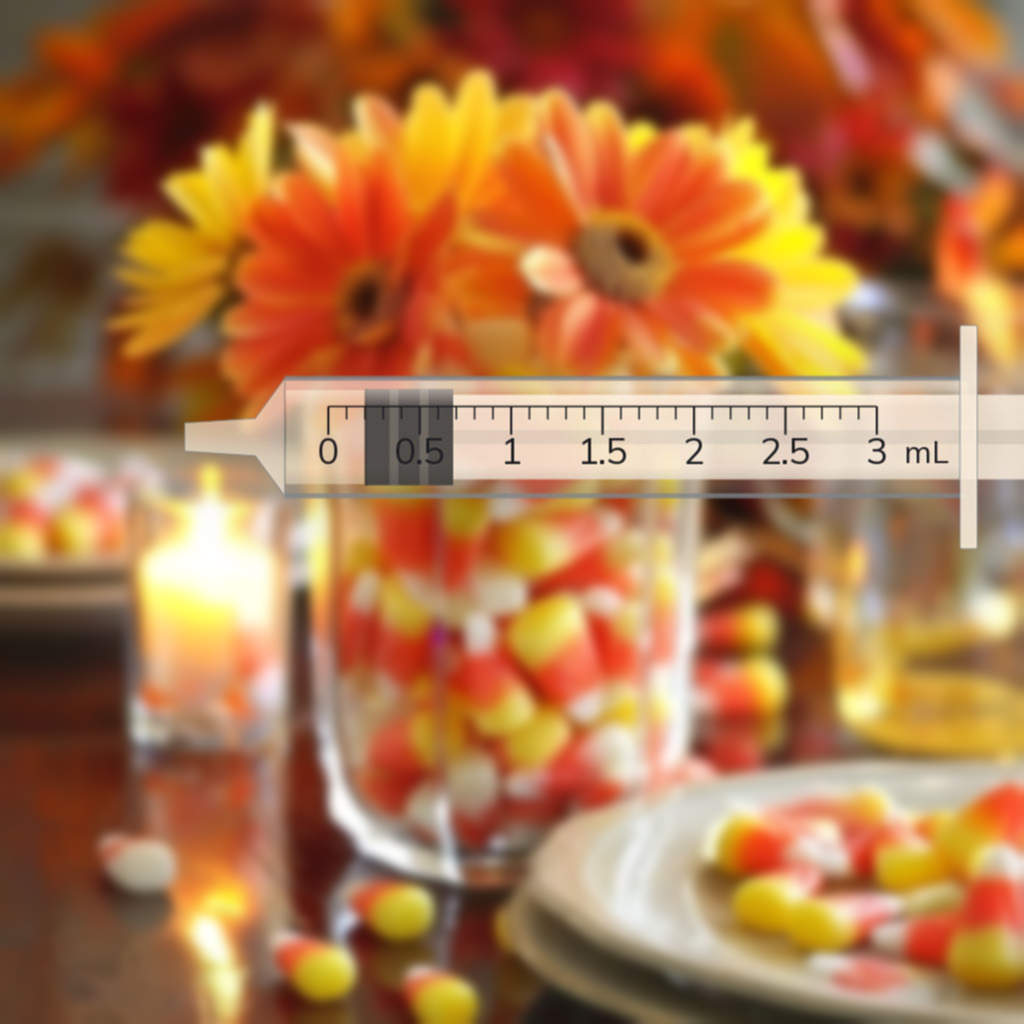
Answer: 0.2 mL
